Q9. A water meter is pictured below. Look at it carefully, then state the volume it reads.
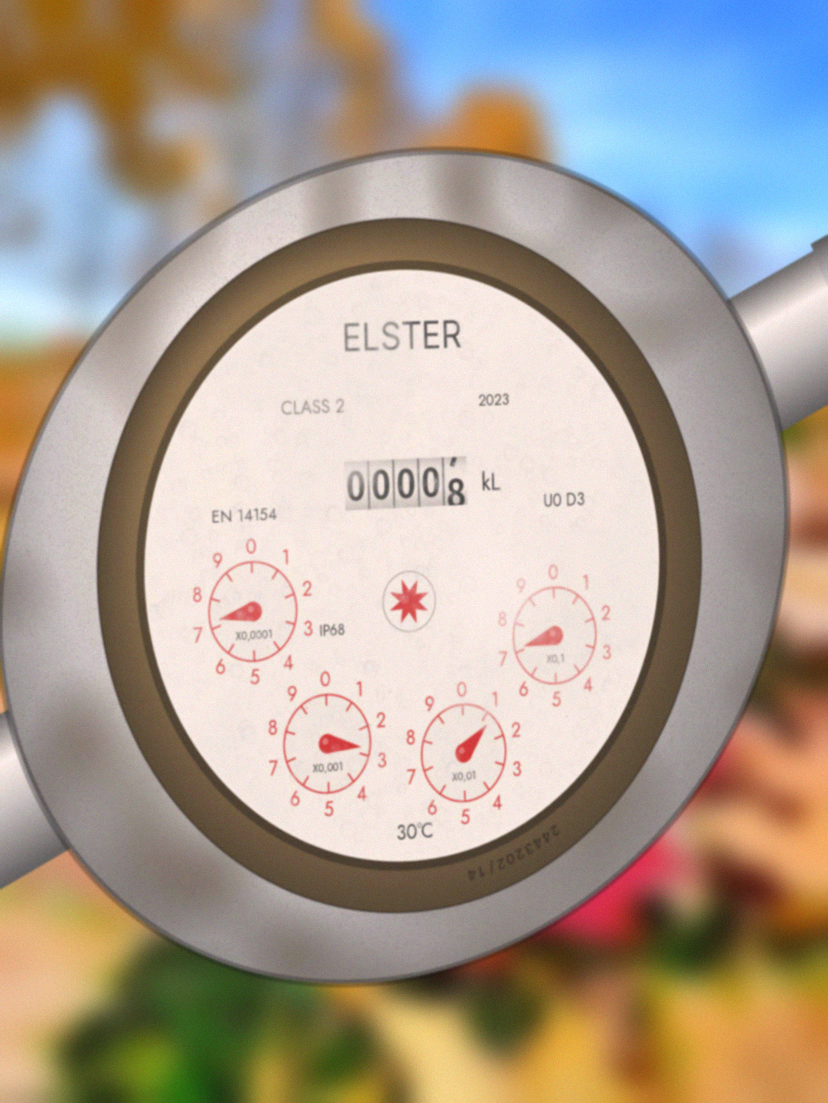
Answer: 7.7127 kL
